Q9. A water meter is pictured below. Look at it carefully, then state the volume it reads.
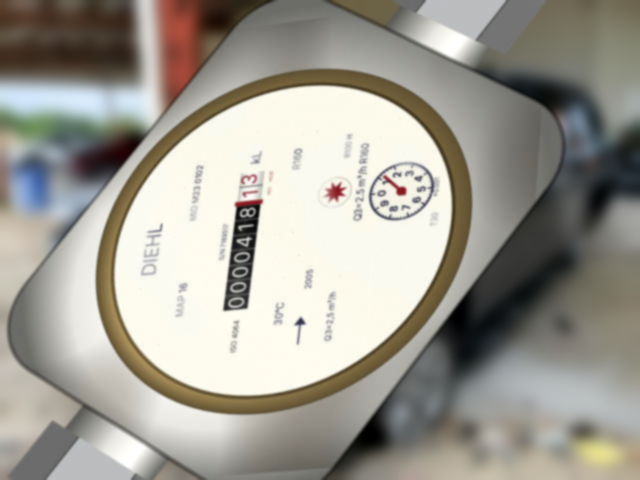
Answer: 418.131 kL
